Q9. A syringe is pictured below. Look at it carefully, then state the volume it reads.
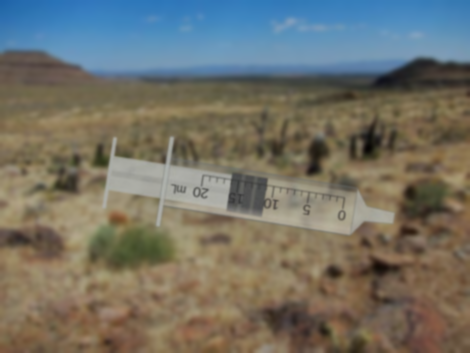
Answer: 11 mL
